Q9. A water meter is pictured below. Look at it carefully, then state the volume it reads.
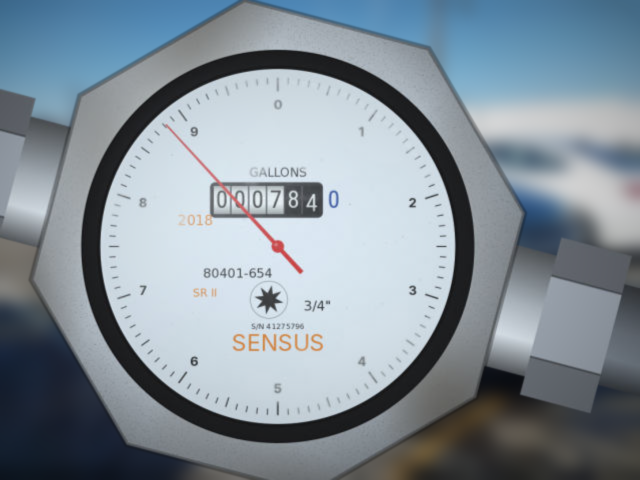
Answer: 7838.8 gal
